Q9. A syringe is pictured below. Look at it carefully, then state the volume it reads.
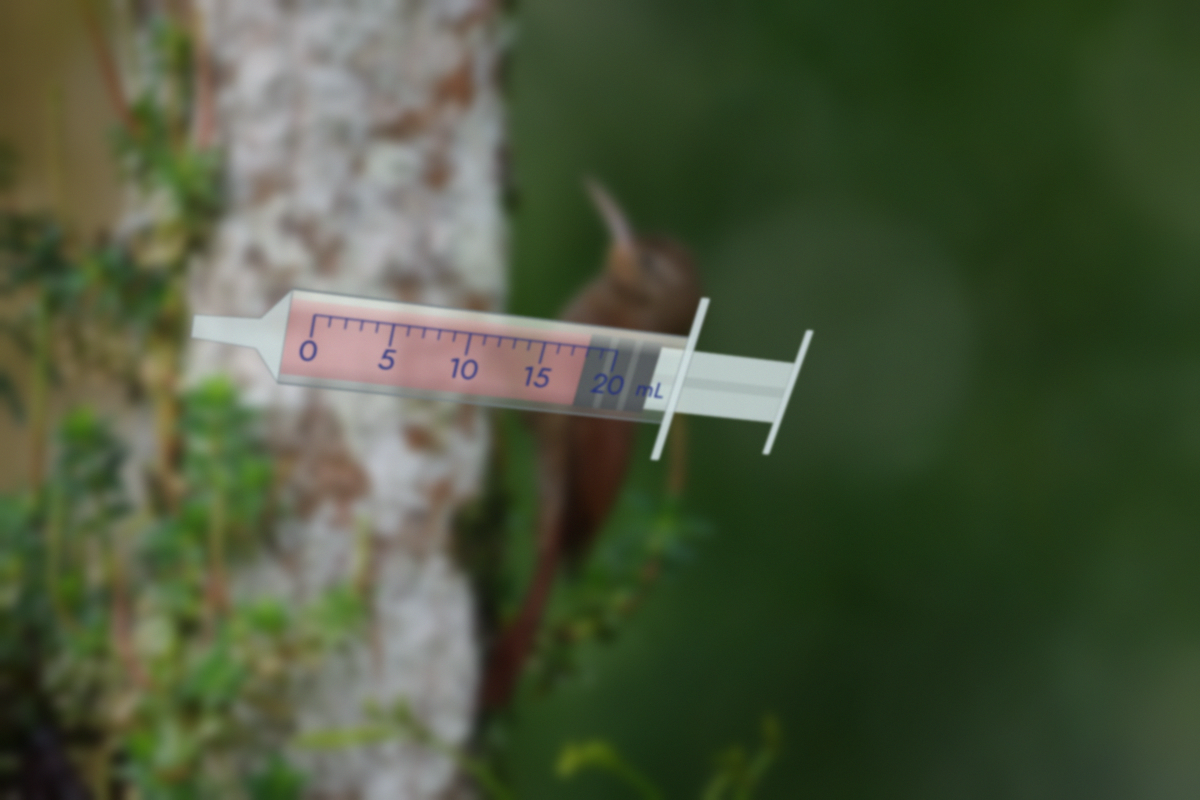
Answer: 18 mL
